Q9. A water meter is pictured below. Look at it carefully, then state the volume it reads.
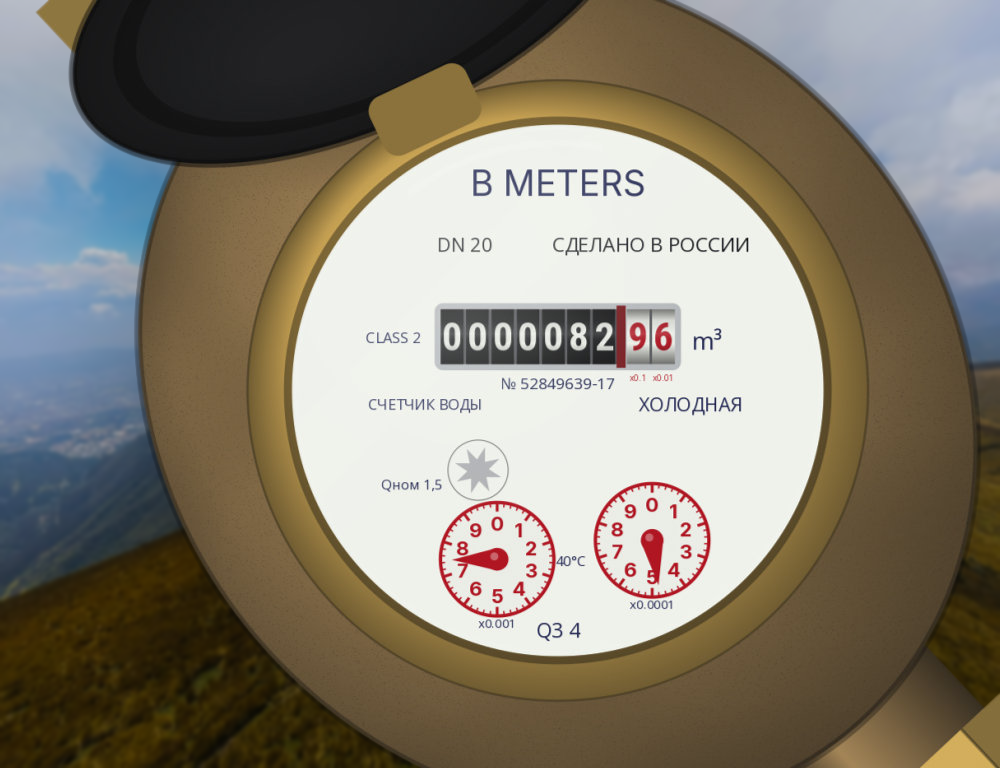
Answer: 82.9674 m³
